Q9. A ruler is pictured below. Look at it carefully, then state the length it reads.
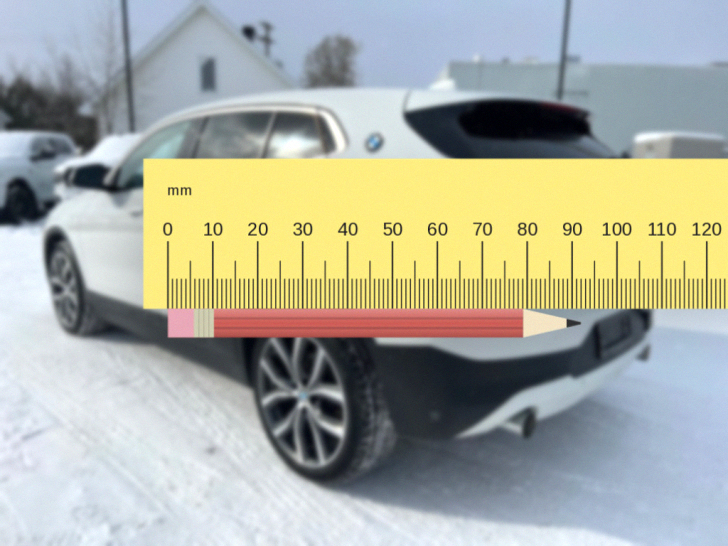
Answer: 92 mm
